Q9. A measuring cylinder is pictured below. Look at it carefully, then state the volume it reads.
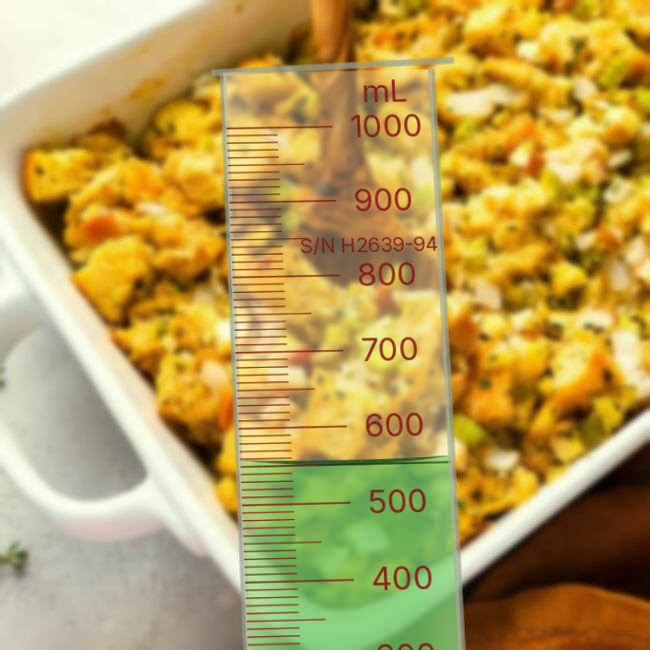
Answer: 550 mL
